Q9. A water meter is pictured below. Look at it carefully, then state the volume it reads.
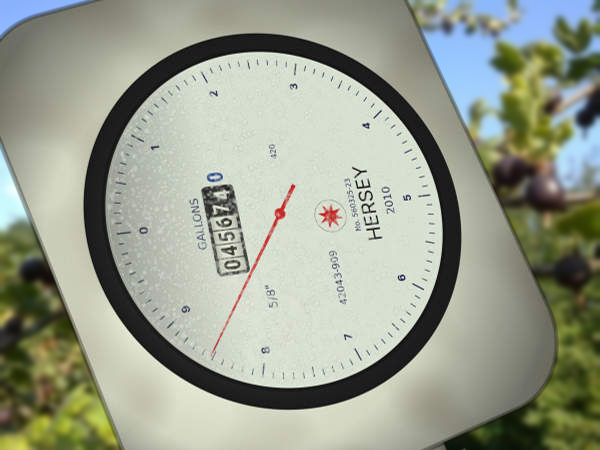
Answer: 456738.5 gal
